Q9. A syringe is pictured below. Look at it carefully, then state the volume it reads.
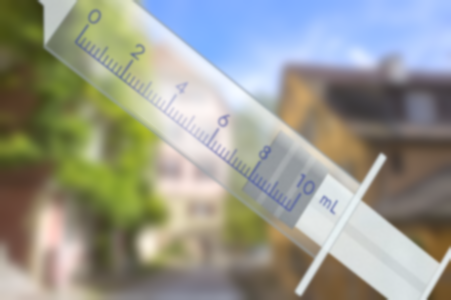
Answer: 8 mL
